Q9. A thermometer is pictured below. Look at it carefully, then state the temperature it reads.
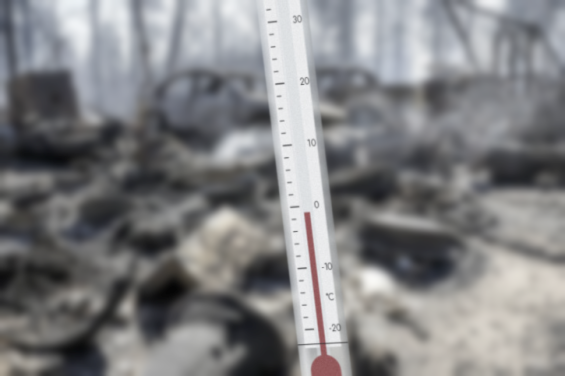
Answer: -1 °C
